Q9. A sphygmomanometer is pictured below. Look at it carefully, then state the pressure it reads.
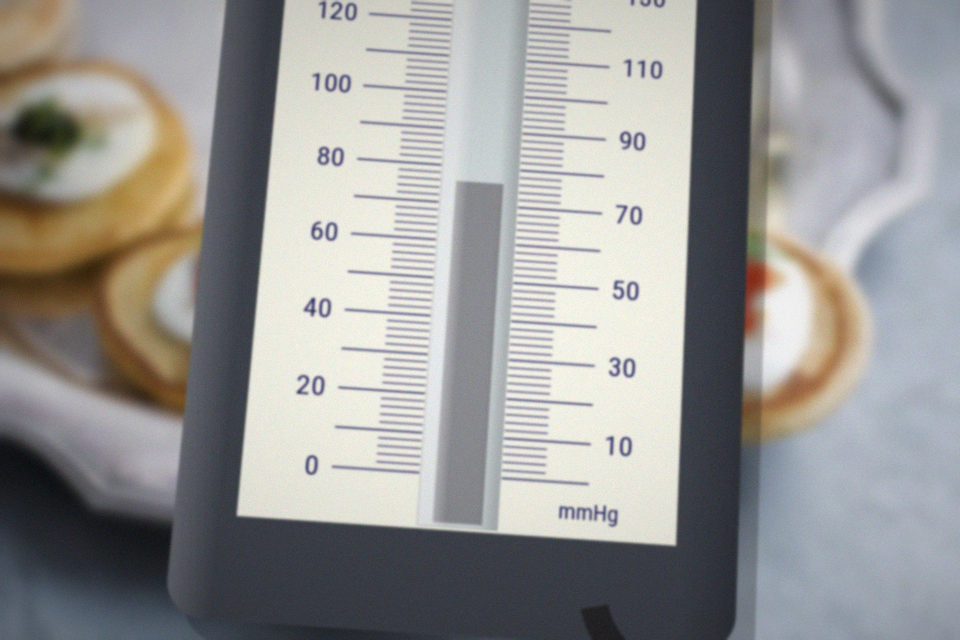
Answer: 76 mmHg
